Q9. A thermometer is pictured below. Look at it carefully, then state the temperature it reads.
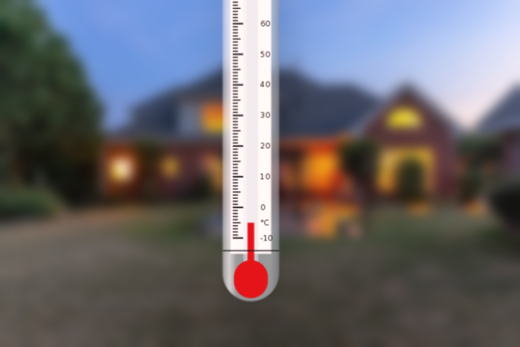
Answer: -5 °C
